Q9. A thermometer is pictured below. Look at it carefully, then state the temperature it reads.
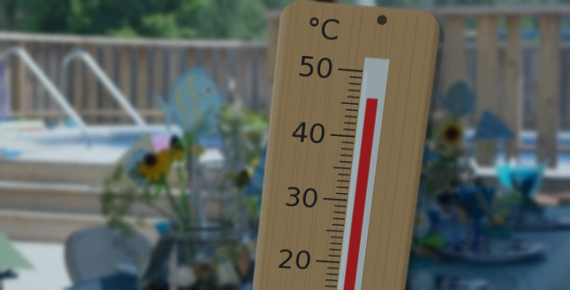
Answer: 46 °C
